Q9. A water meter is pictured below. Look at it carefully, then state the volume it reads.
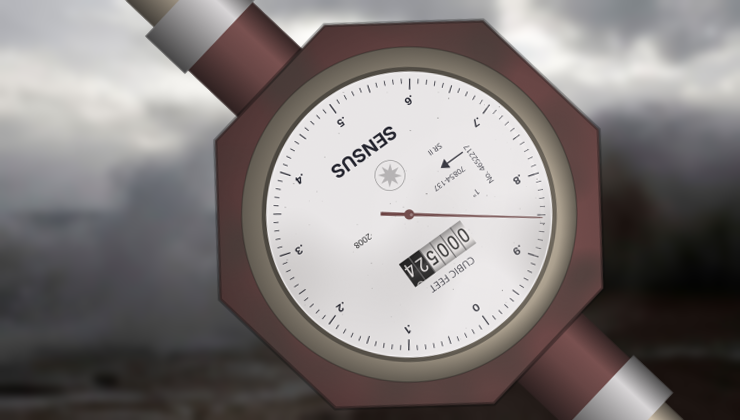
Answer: 523.85 ft³
